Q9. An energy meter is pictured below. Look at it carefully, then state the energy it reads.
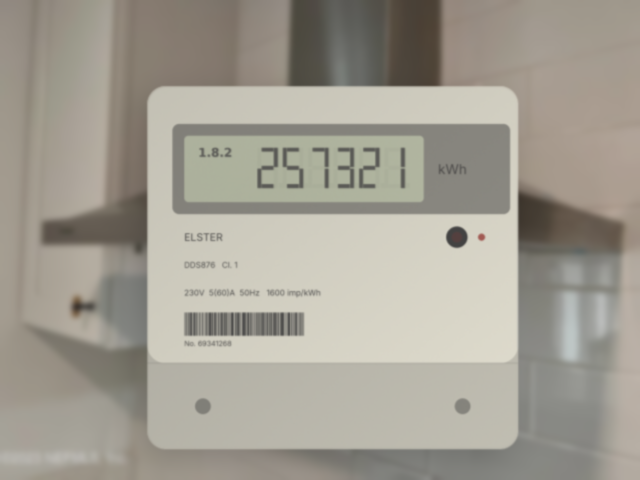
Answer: 257321 kWh
